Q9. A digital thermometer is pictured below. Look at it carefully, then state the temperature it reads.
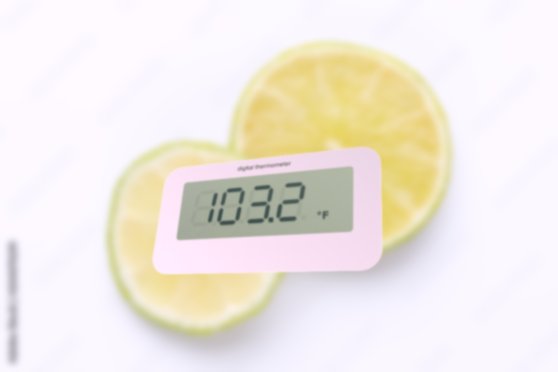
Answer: 103.2 °F
